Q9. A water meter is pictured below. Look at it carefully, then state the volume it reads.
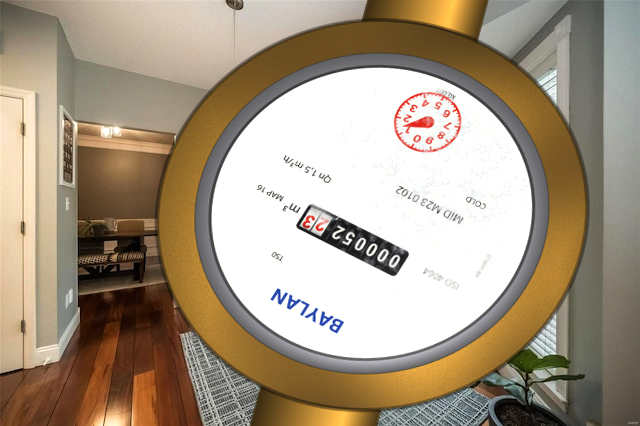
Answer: 52.231 m³
